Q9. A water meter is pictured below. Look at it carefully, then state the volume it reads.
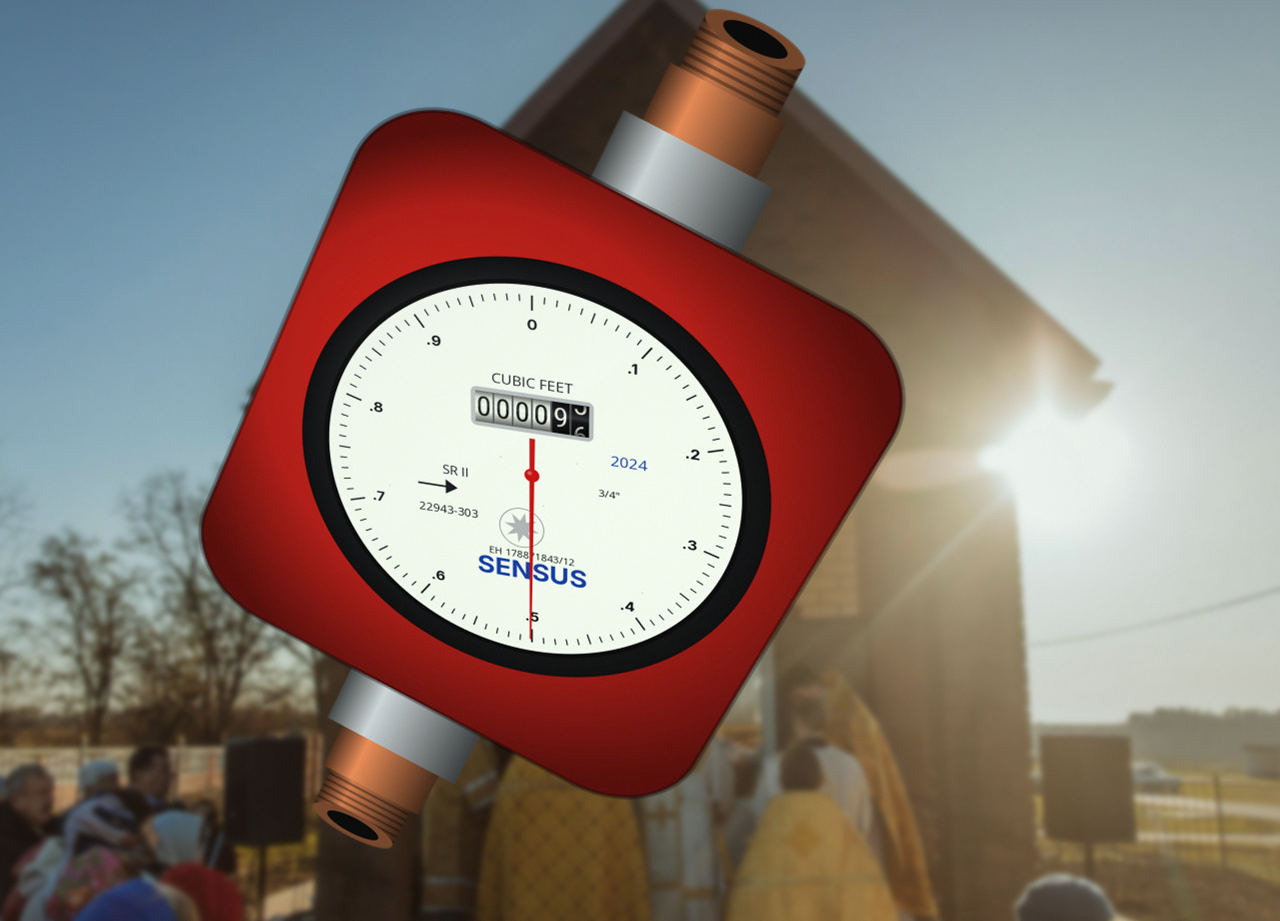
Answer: 95.50 ft³
